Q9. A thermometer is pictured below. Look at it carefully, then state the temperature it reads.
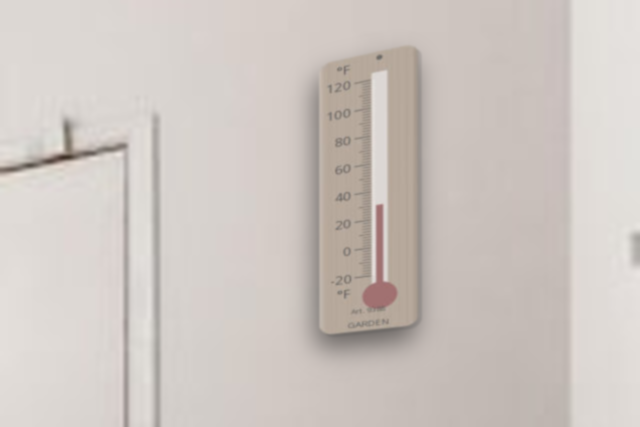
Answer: 30 °F
